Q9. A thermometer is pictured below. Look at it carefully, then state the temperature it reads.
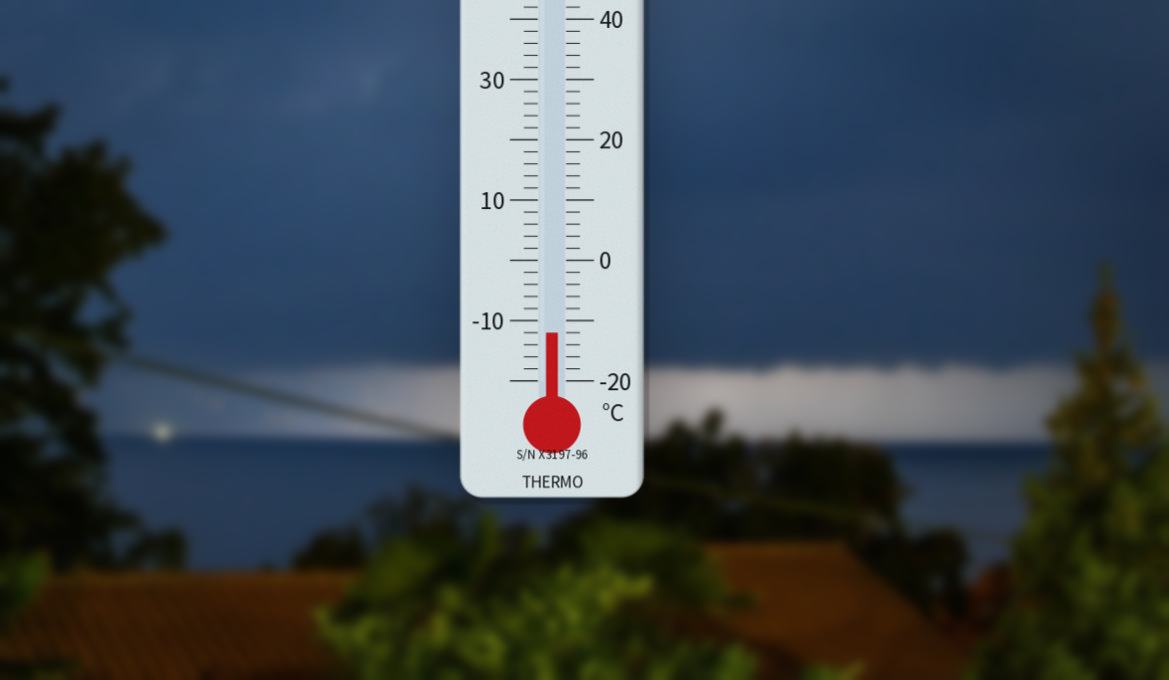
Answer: -12 °C
